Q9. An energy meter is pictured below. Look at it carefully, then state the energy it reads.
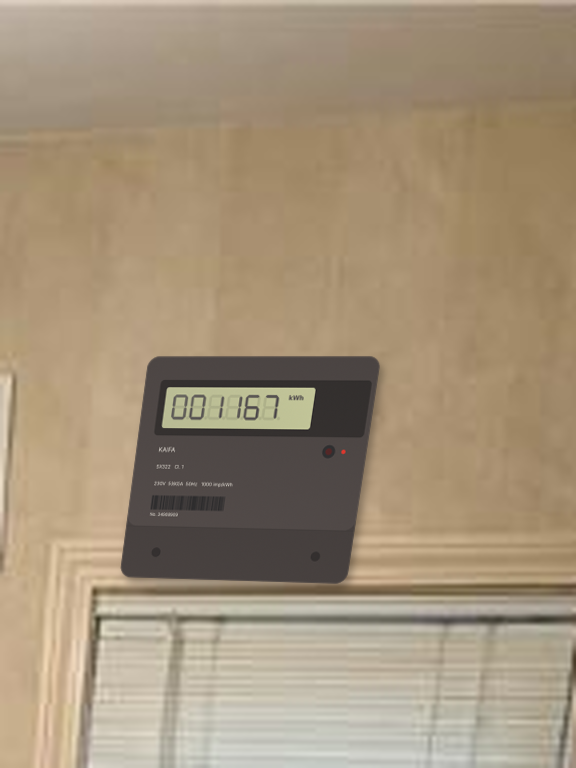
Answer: 1167 kWh
